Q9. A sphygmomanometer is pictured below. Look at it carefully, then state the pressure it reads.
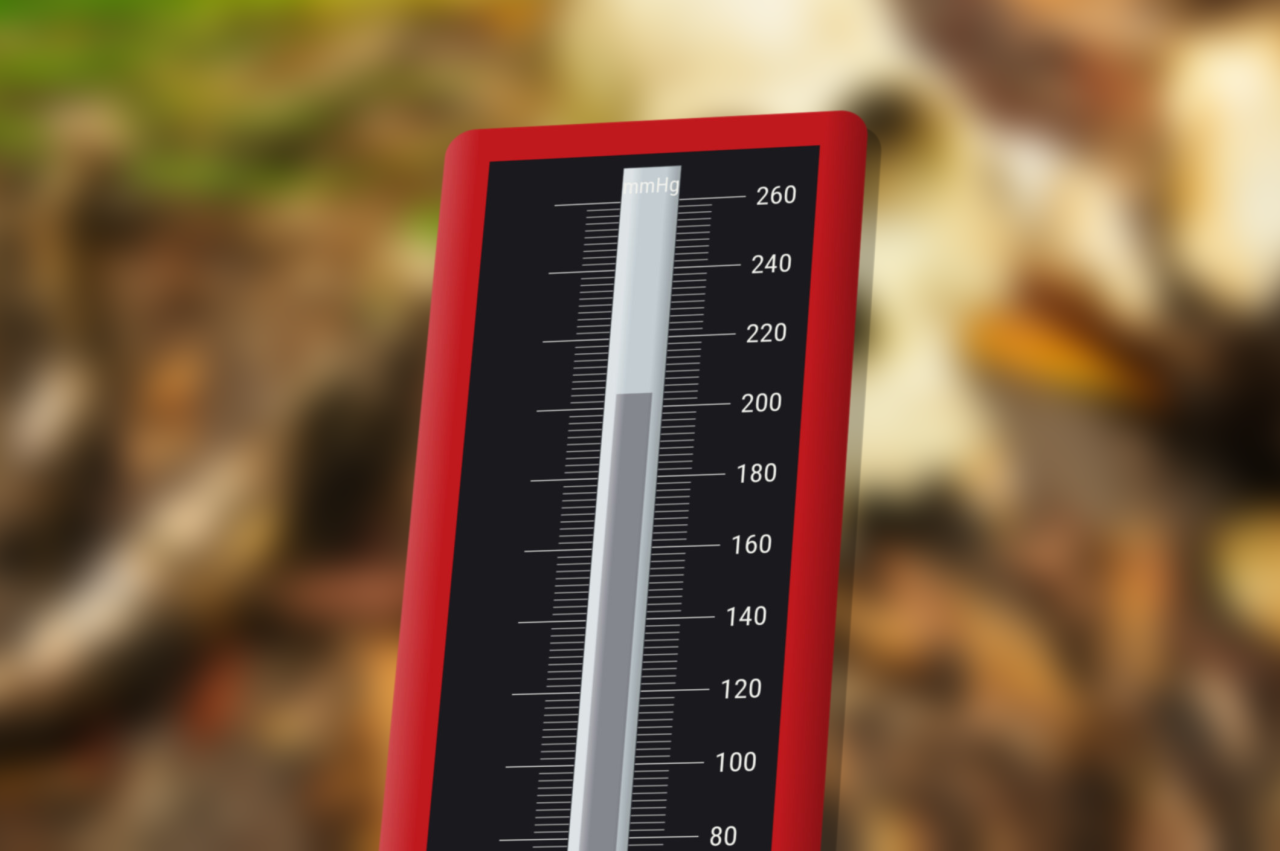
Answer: 204 mmHg
